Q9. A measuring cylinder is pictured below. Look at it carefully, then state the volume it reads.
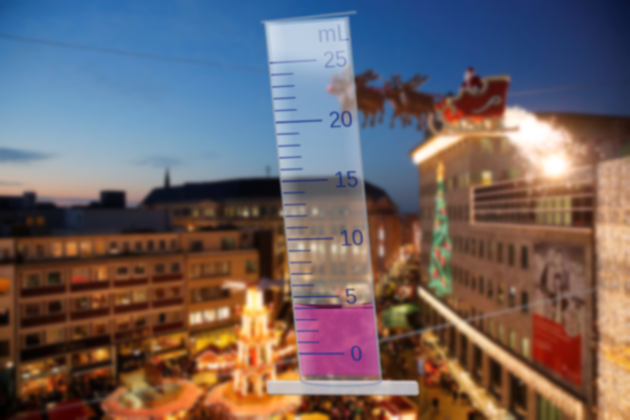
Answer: 4 mL
